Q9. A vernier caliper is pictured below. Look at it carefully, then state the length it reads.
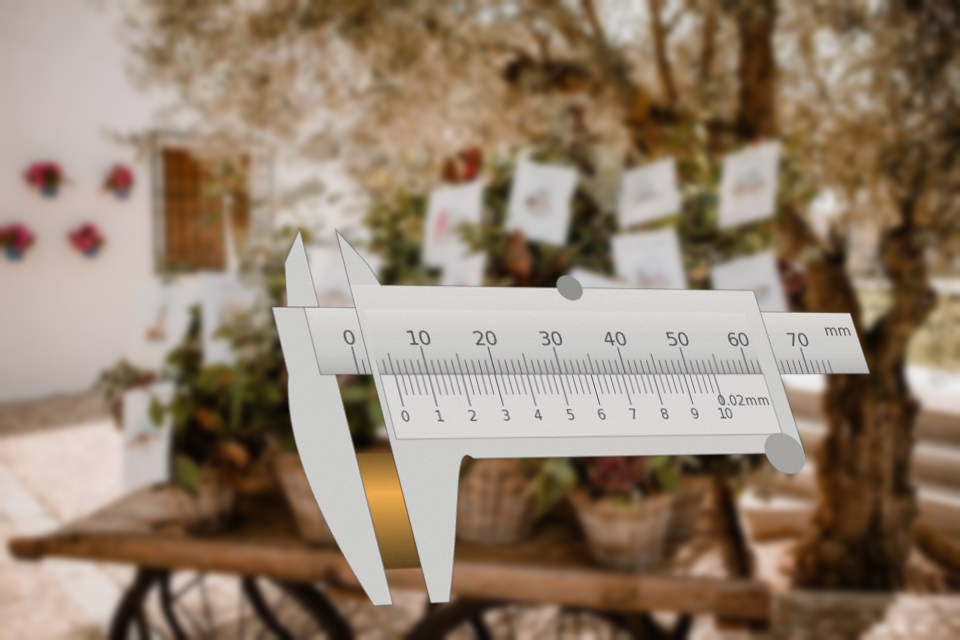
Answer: 5.2 mm
